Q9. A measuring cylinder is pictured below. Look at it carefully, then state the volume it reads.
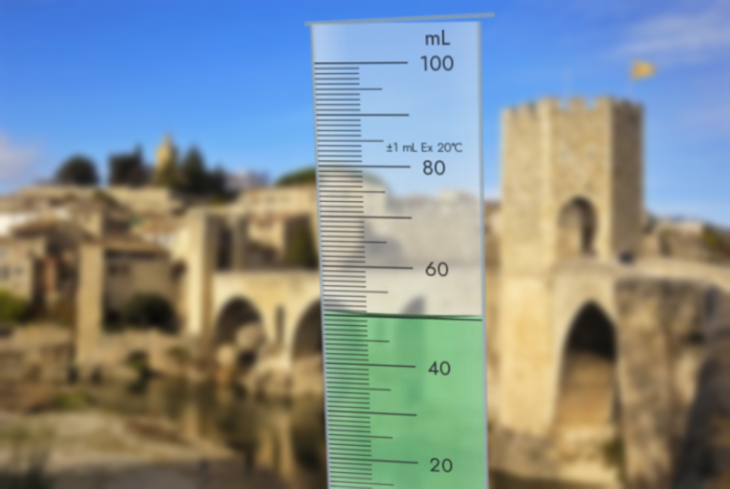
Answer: 50 mL
